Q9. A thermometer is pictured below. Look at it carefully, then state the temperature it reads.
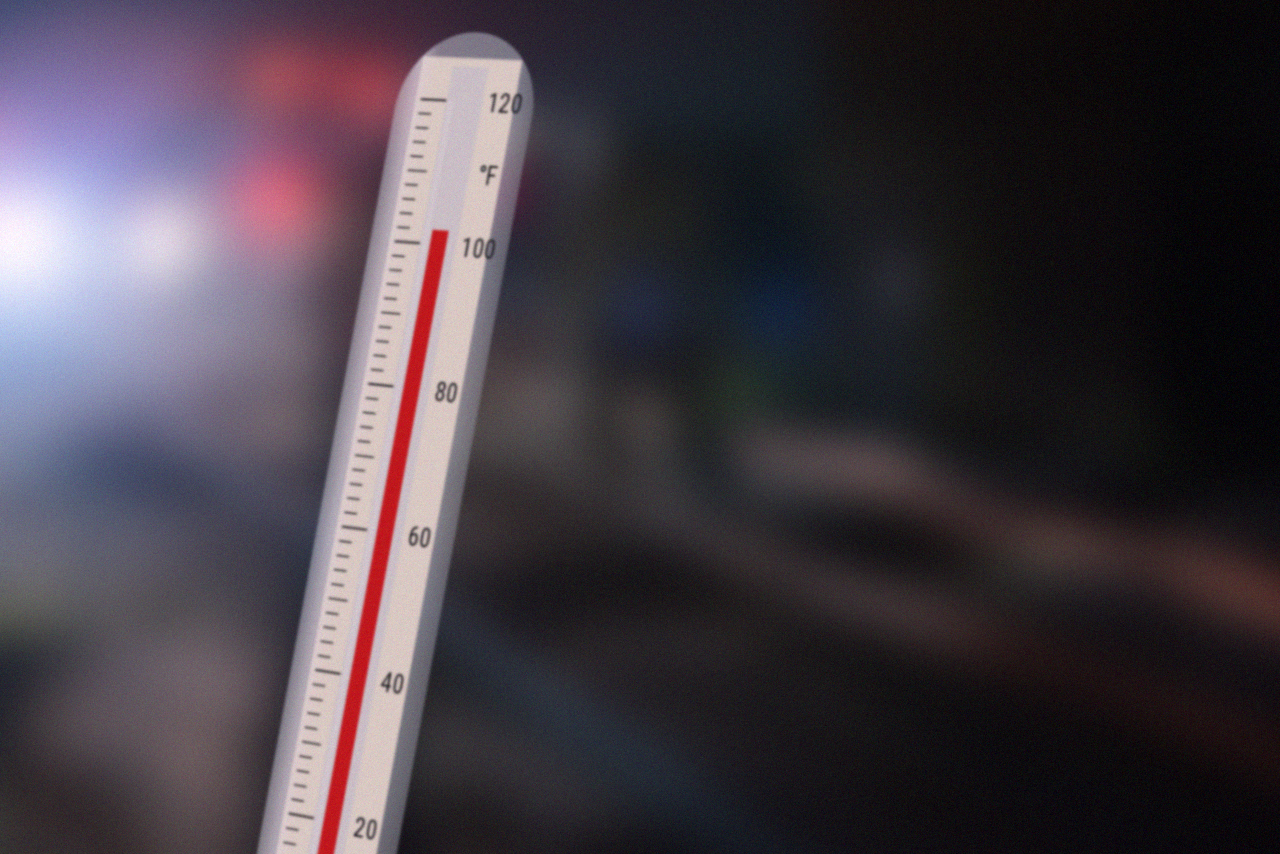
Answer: 102 °F
